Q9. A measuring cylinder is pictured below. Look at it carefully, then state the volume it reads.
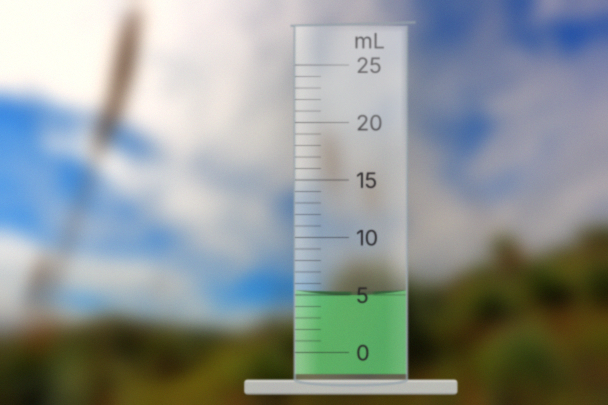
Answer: 5 mL
